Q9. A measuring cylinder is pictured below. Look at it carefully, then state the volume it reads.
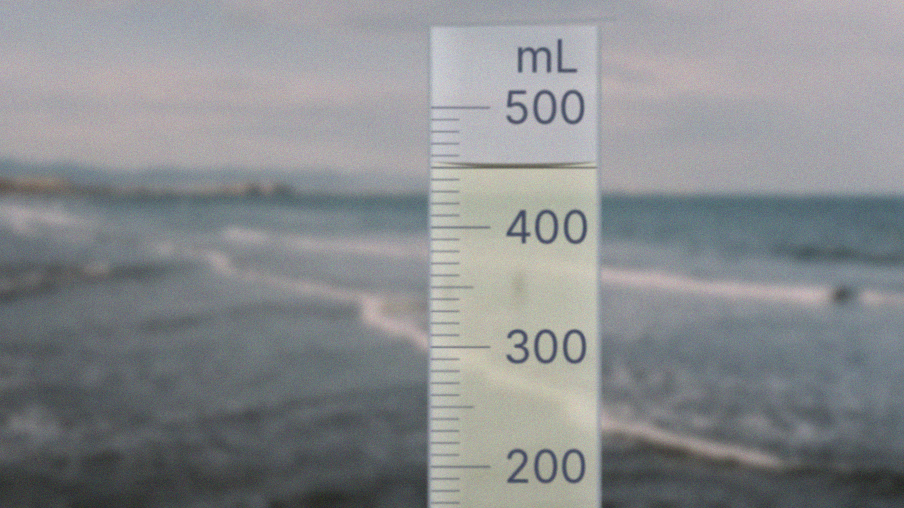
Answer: 450 mL
